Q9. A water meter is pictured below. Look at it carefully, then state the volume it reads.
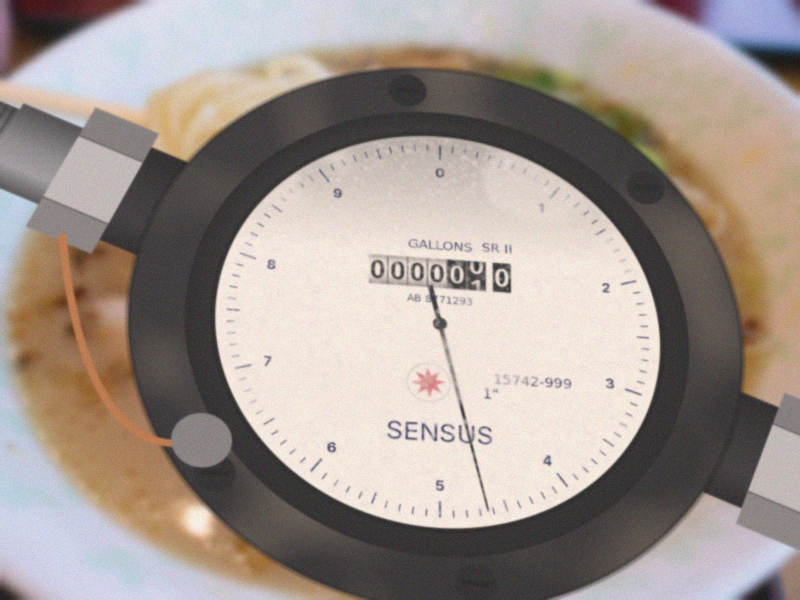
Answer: 4.6 gal
